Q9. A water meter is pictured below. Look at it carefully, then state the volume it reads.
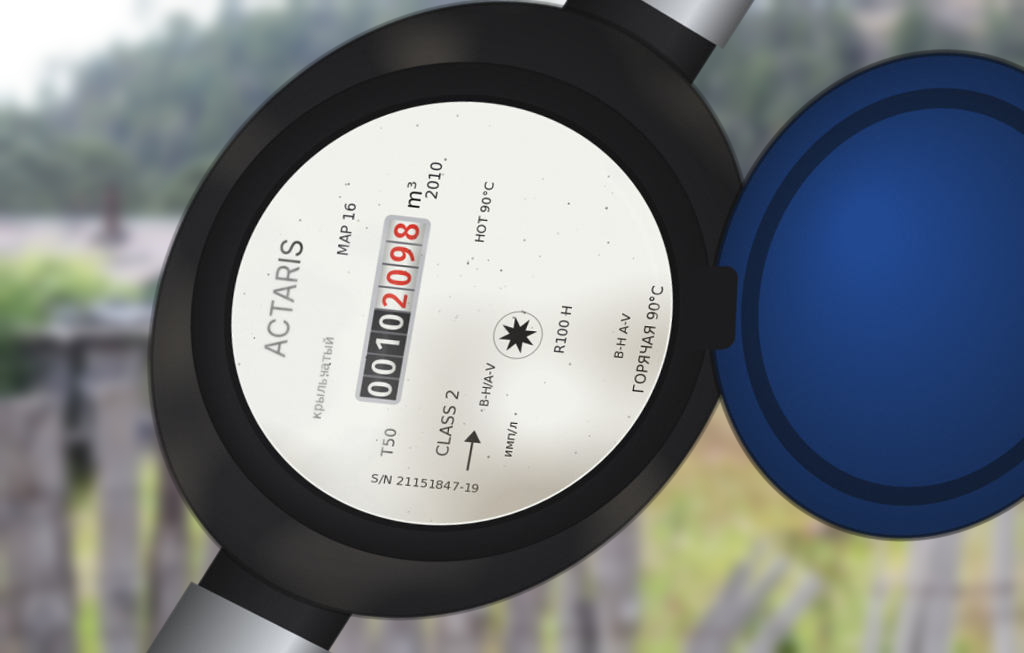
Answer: 10.2098 m³
